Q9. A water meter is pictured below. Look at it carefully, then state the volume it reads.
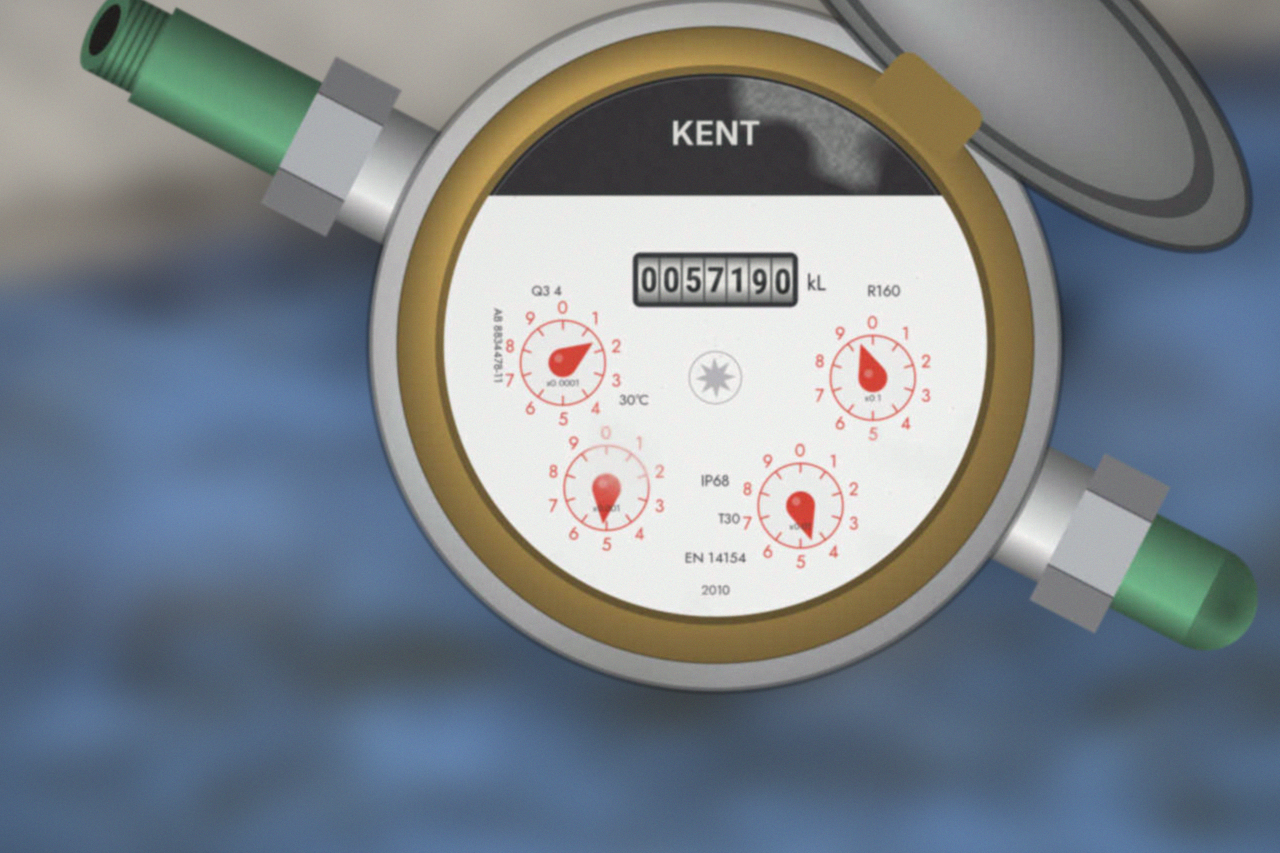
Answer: 57189.9451 kL
